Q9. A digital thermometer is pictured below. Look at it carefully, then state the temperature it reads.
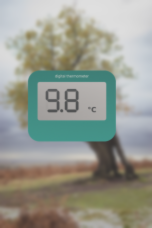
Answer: 9.8 °C
